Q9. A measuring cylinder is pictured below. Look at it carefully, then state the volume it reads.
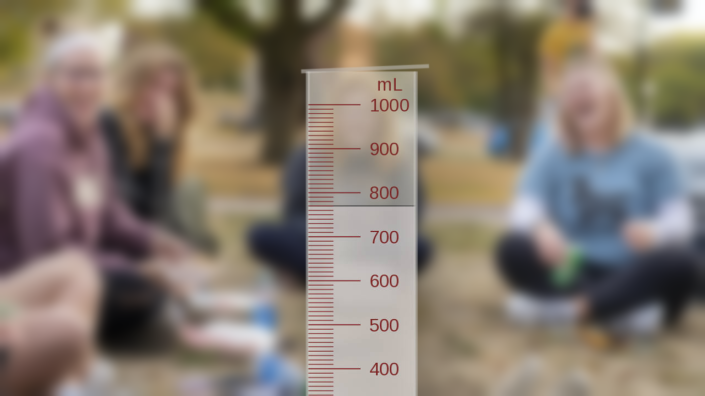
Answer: 770 mL
